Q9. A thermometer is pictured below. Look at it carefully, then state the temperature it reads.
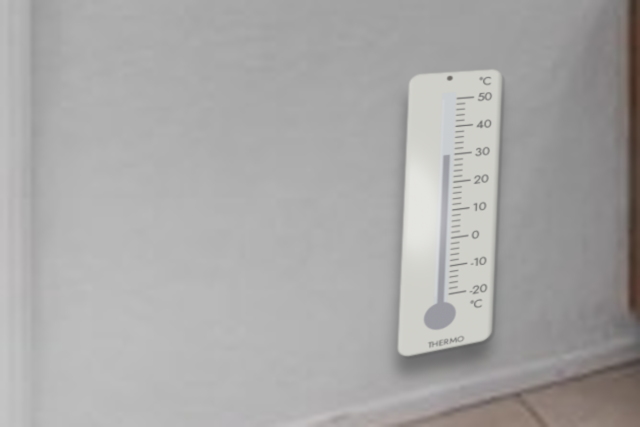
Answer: 30 °C
